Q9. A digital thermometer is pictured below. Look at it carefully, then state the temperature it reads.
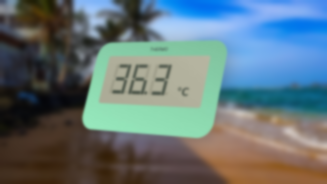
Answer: 36.3 °C
